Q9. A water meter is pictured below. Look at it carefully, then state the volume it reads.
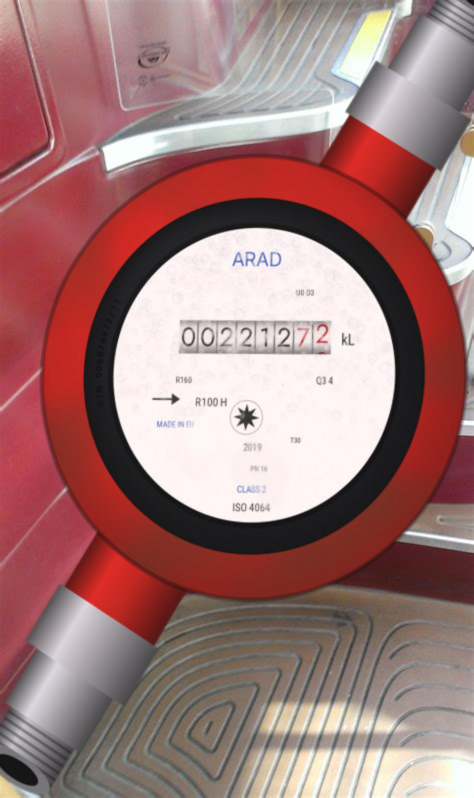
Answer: 2212.72 kL
